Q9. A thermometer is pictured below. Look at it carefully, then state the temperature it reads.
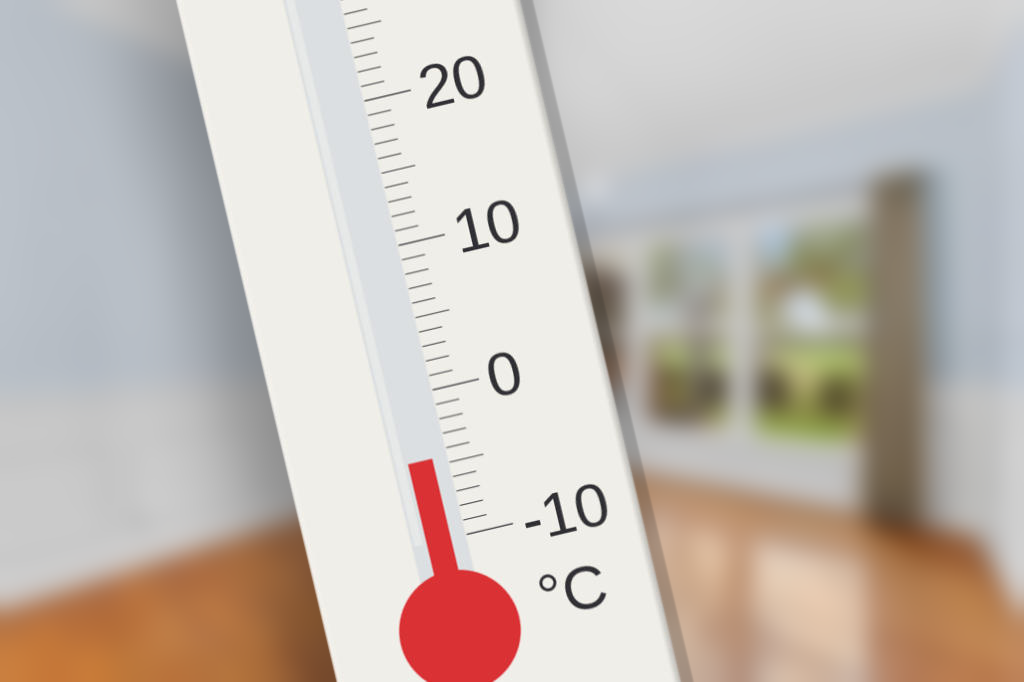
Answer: -4.5 °C
